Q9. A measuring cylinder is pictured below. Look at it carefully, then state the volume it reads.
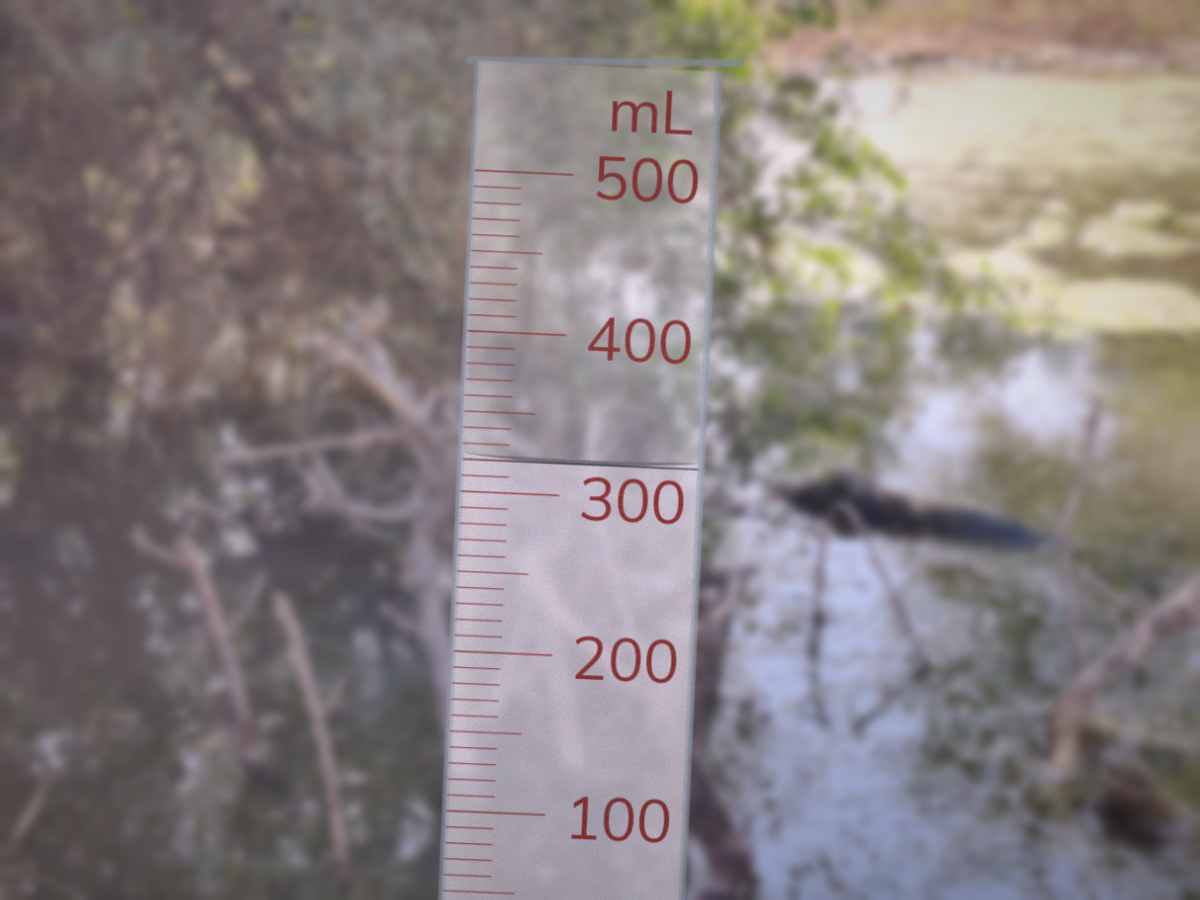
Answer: 320 mL
